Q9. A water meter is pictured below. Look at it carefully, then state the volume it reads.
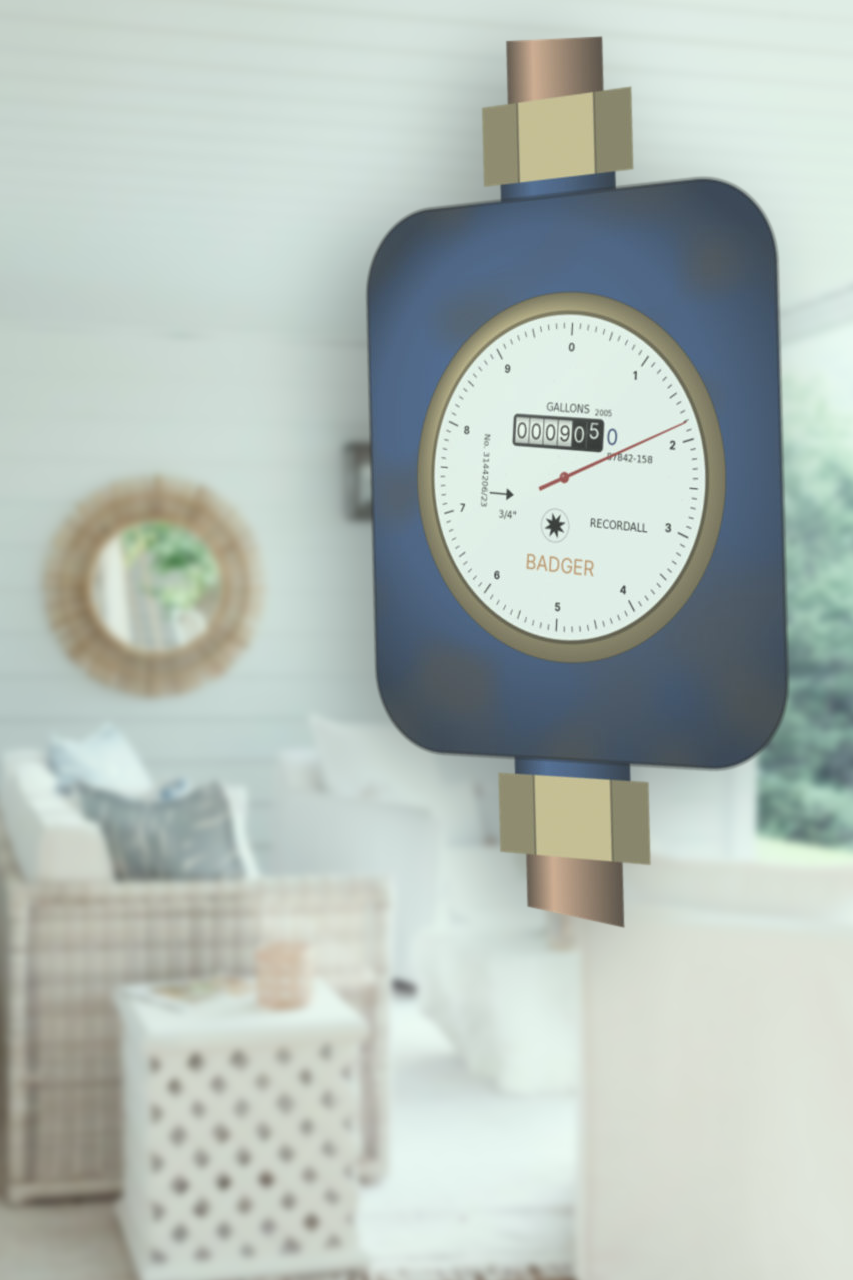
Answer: 9051.8 gal
